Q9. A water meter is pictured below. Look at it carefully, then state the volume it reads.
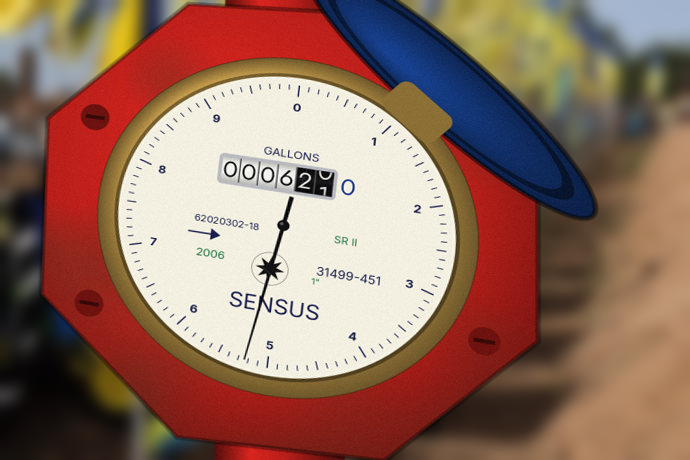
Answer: 6205.2 gal
